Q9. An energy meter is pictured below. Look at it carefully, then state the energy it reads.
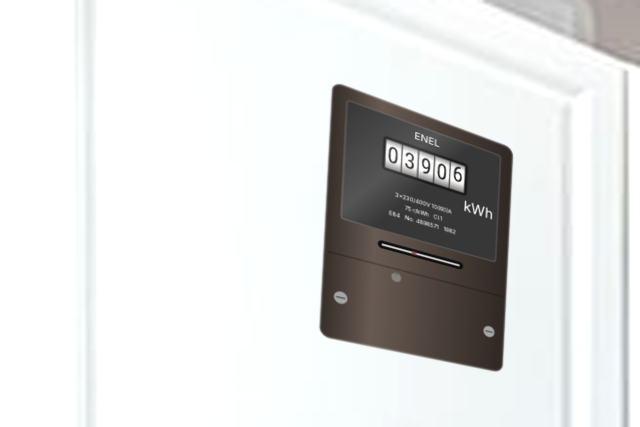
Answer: 3906 kWh
